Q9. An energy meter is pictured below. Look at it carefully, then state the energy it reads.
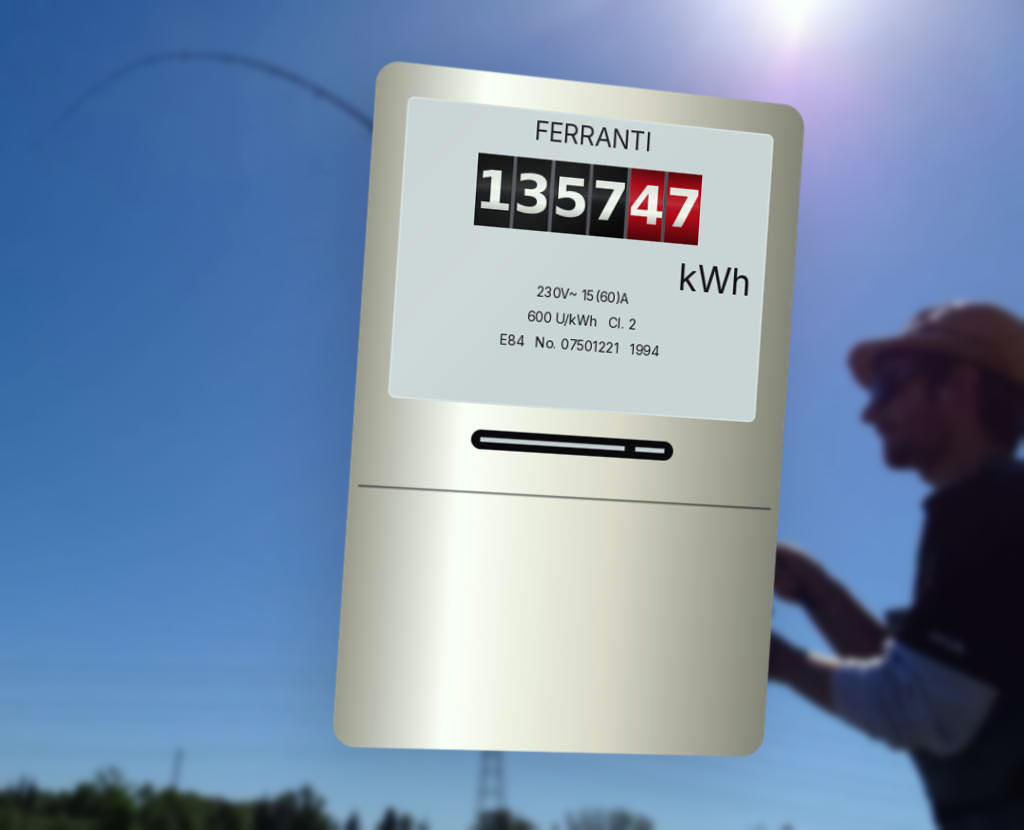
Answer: 1357.47 kWh
